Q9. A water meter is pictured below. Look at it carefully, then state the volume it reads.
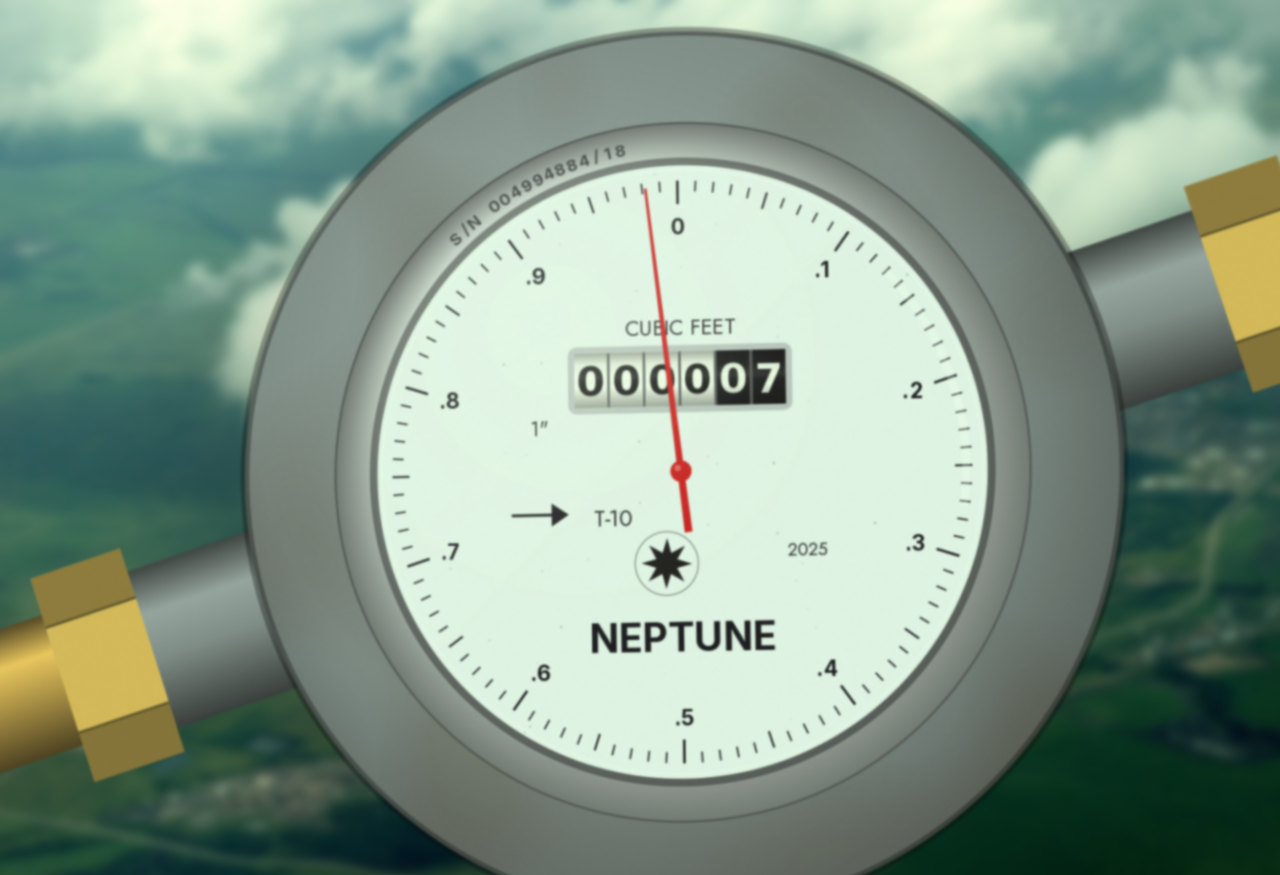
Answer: 6.98 ft³
